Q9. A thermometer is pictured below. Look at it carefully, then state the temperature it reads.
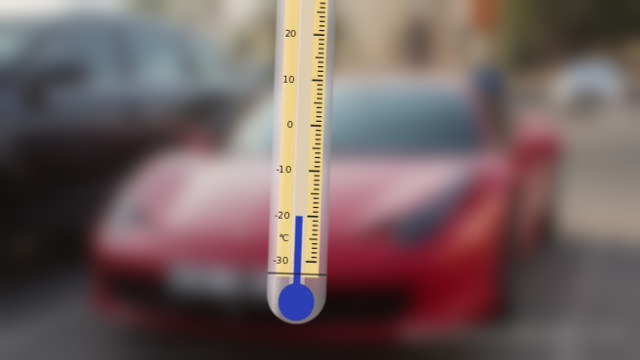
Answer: -20 °C
